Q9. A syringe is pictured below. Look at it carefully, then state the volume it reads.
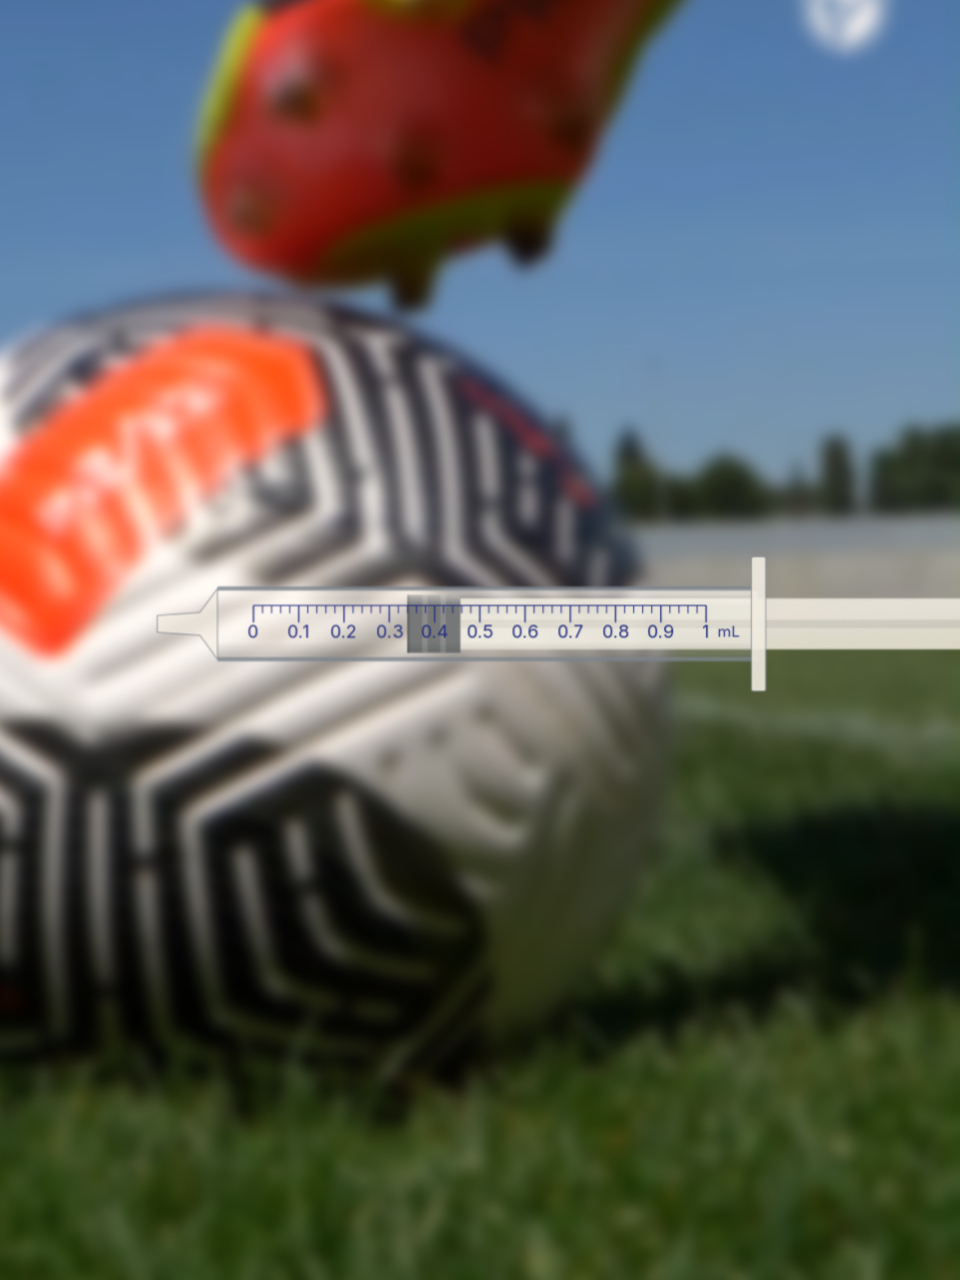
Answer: 0.34 mL
